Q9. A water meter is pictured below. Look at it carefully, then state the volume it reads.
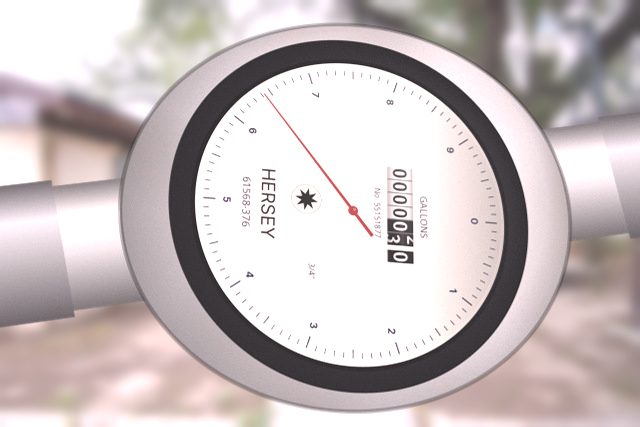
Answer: 26.4 gal
